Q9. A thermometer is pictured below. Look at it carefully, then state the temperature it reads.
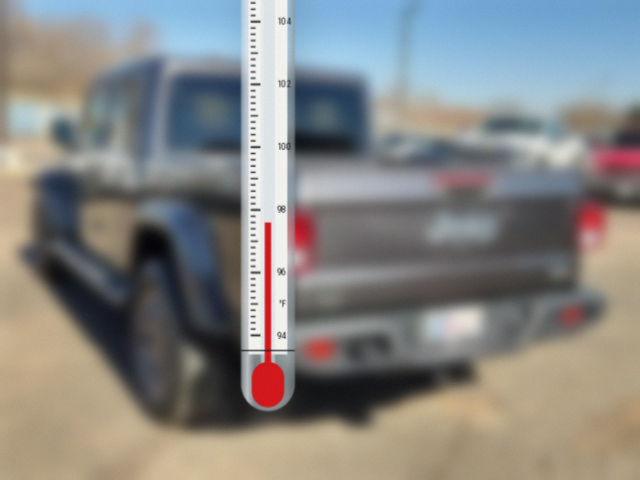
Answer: 97.6 °F
